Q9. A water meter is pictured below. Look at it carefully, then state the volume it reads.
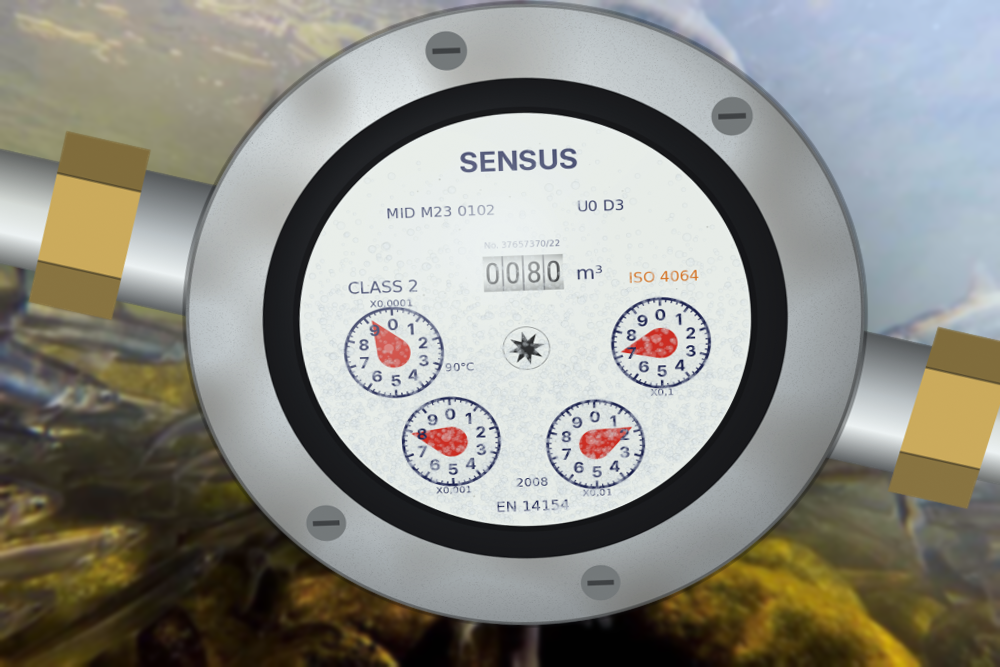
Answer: 80.7179 m³
